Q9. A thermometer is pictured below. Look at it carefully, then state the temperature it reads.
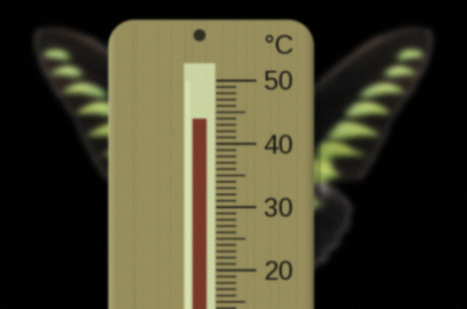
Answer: 44 °C
